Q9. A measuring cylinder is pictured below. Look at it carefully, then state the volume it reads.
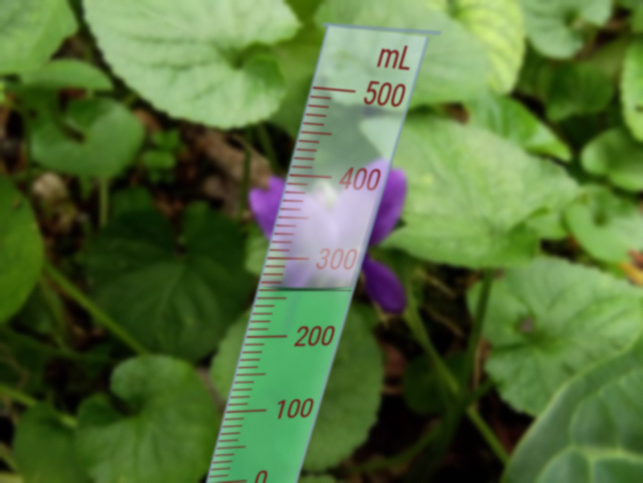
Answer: 260 mL
